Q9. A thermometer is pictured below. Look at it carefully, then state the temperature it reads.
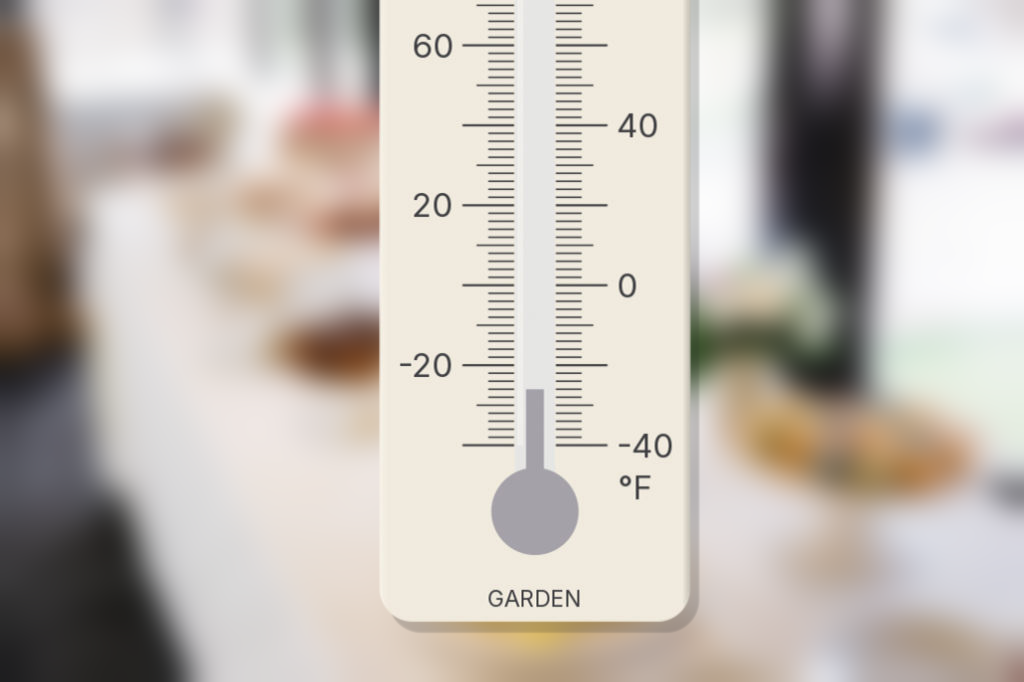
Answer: -26 °F
